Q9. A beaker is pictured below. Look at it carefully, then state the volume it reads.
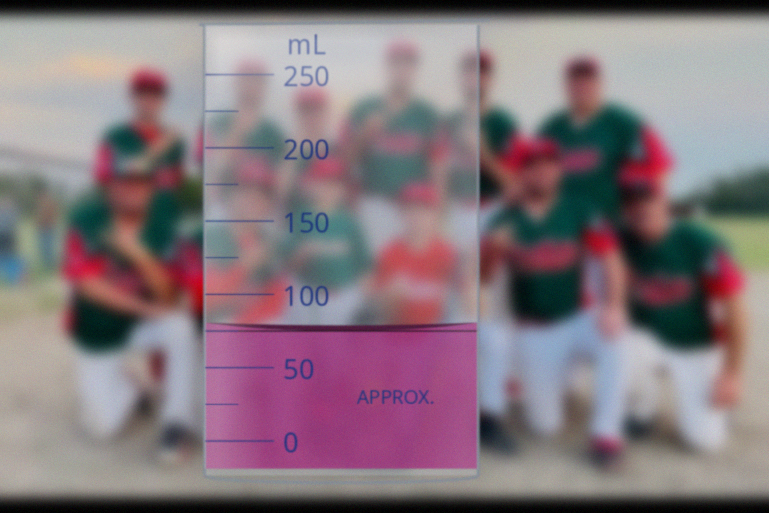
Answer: 75 mL
